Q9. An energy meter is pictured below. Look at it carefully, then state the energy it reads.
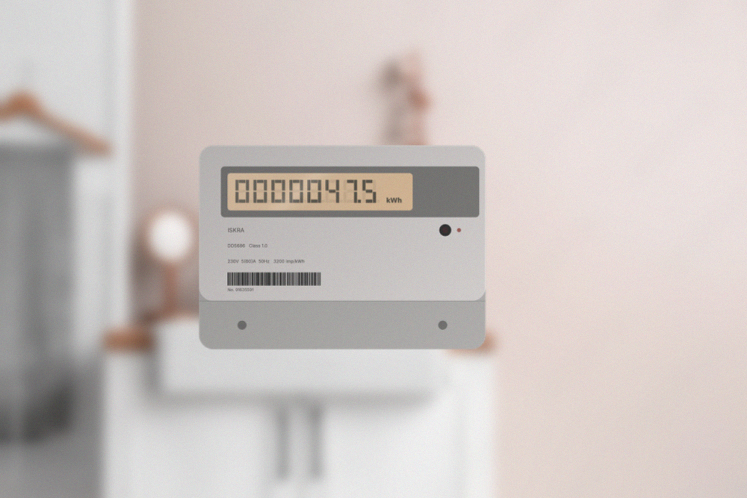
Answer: 47.5 kWh
